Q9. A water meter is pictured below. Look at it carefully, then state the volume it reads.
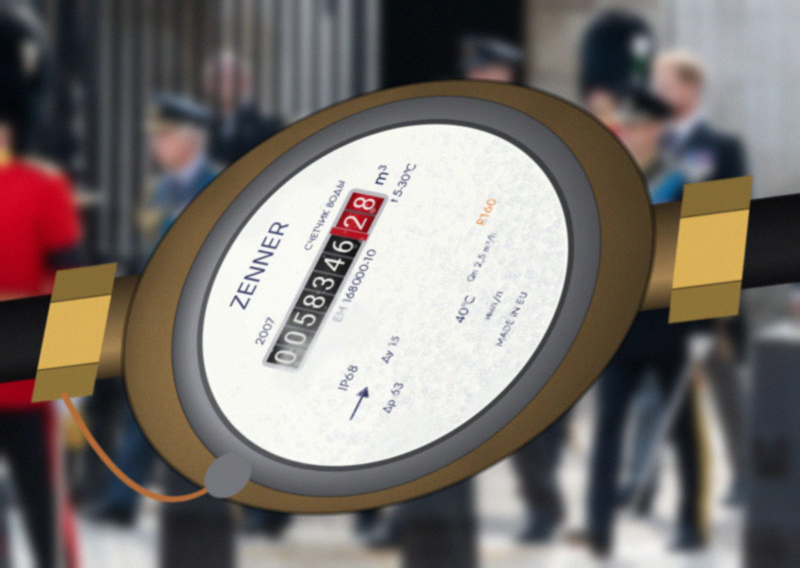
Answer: 58346.28 m³
